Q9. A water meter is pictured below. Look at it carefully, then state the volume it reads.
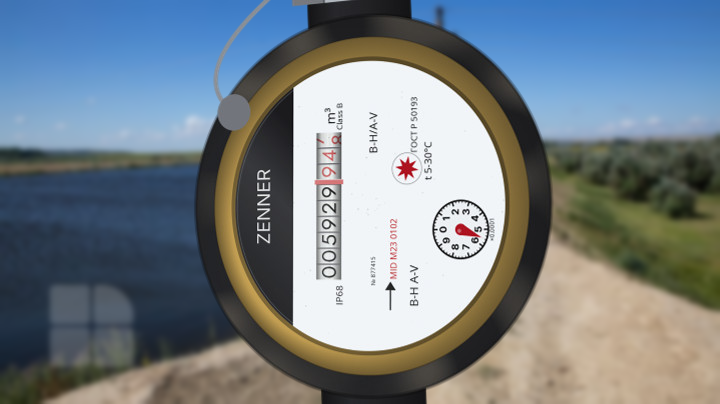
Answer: 5929.9475 m³
